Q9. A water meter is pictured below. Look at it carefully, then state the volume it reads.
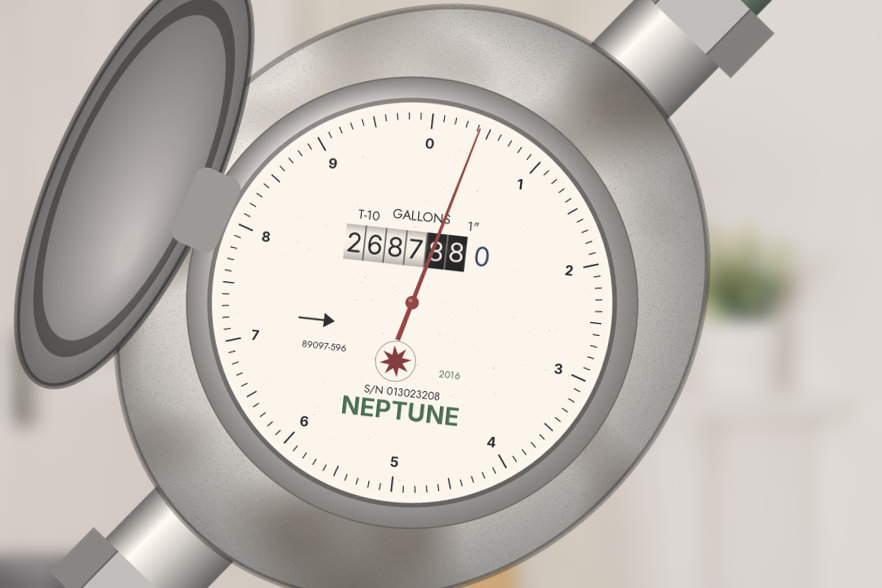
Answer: 2687880.4 gal
